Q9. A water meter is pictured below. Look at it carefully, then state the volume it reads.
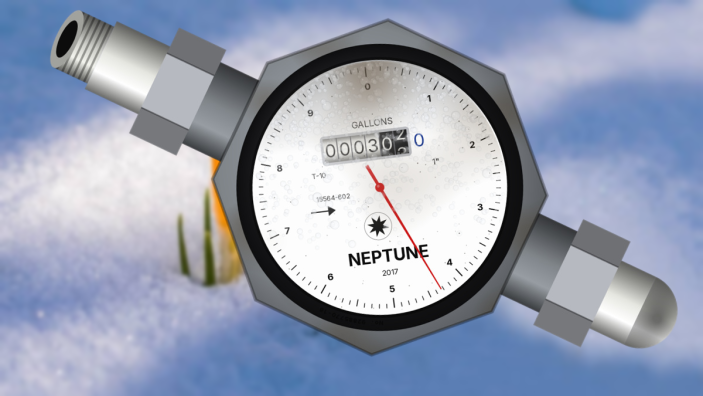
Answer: 3024.3 gal
